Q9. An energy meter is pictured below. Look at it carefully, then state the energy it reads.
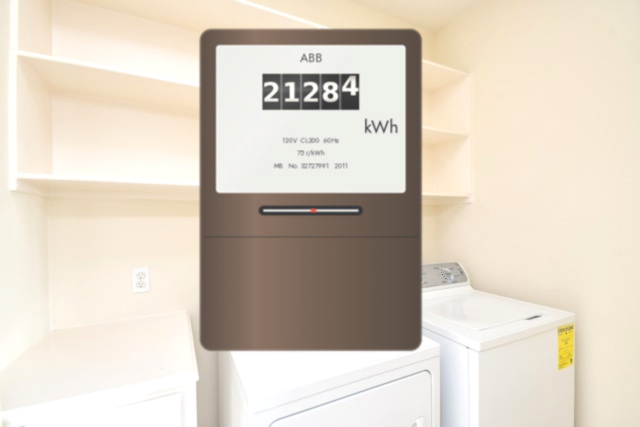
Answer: 21284 kWh
